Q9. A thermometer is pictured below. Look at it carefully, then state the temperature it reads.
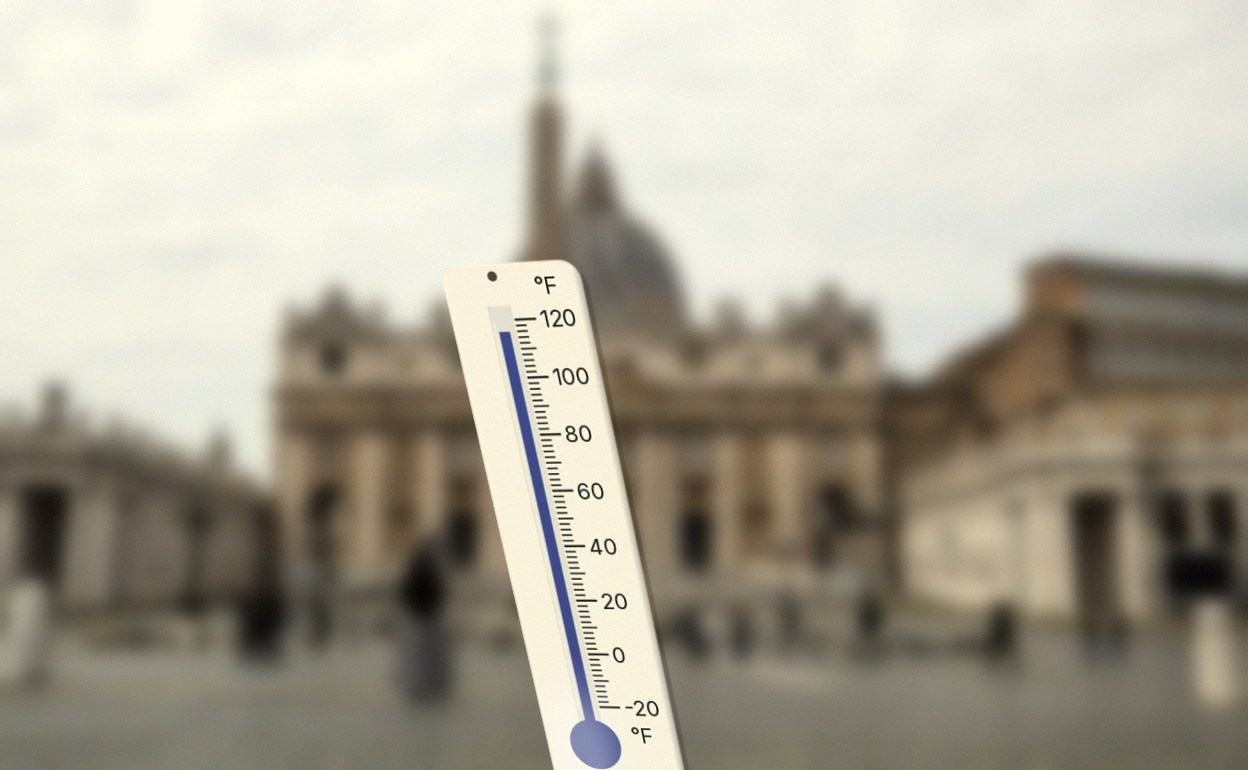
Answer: 116 °F
